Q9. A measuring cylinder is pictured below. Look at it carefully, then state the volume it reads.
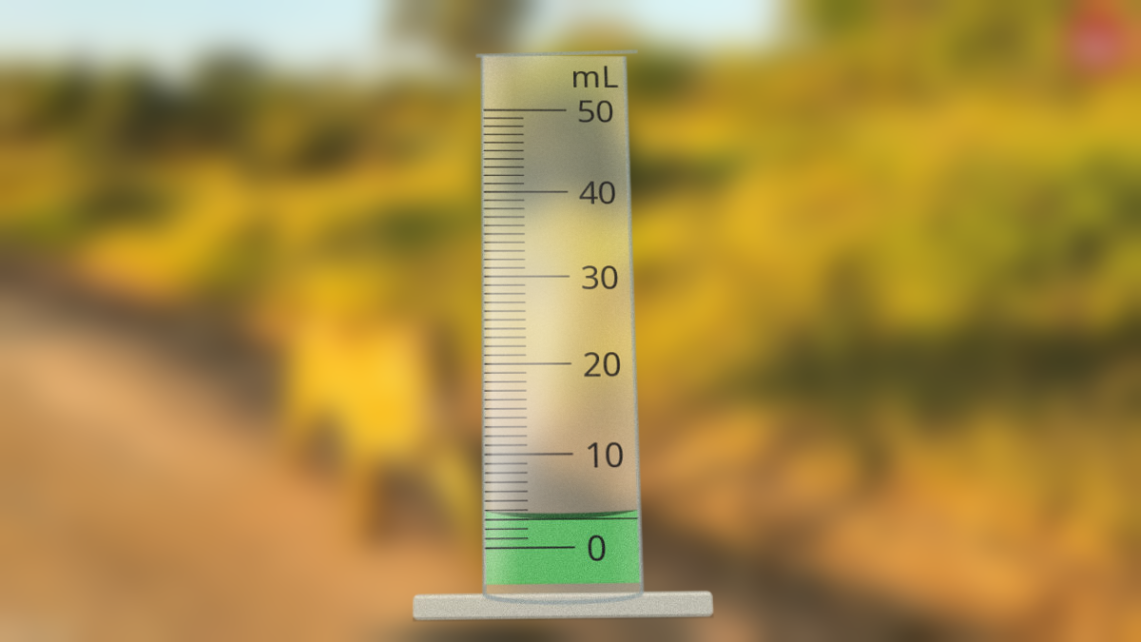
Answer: 3 mL
